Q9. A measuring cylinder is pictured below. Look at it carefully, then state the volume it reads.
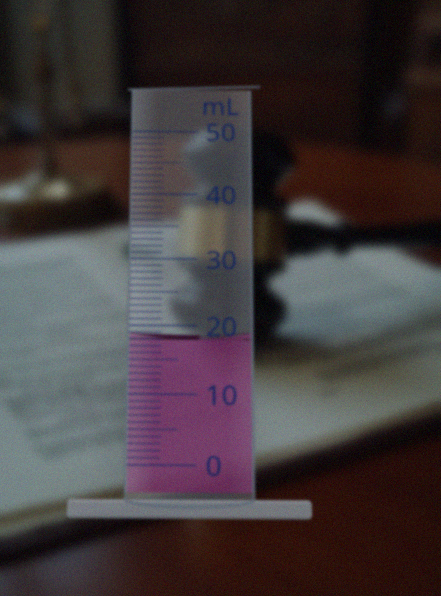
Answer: 18 mL
